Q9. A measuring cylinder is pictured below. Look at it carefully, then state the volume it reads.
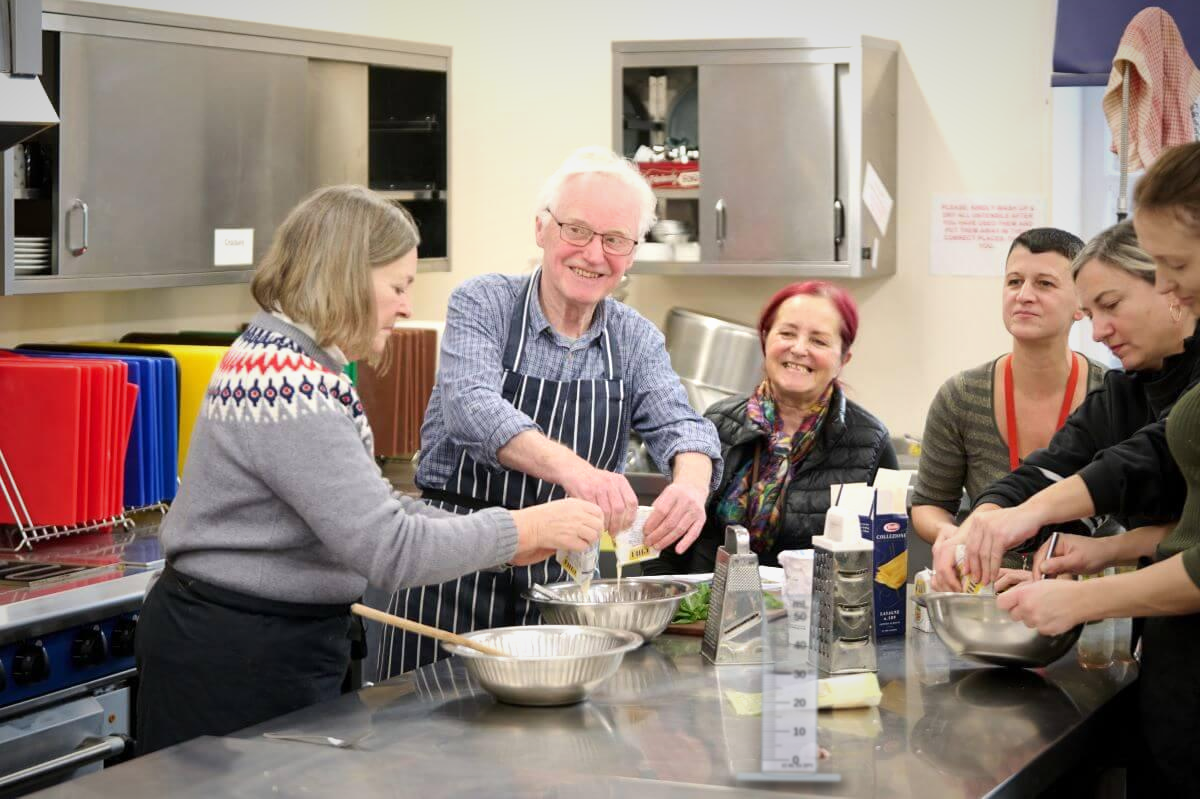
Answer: 30 mL
